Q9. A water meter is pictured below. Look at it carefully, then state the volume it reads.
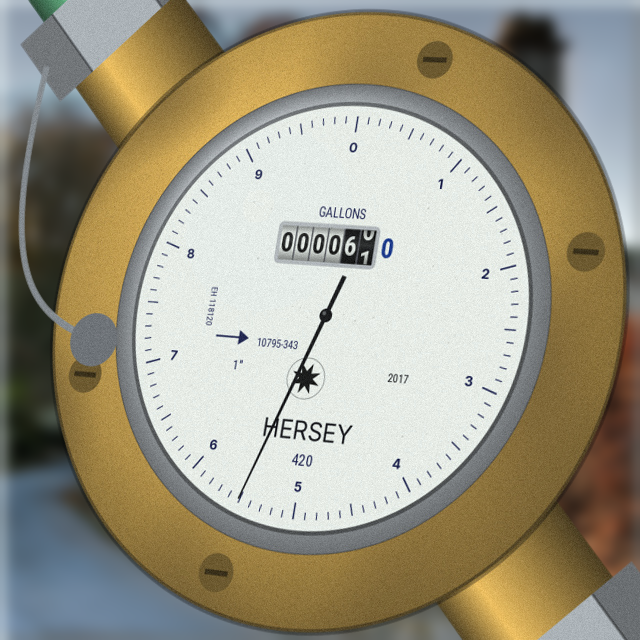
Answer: 605.5 gal
